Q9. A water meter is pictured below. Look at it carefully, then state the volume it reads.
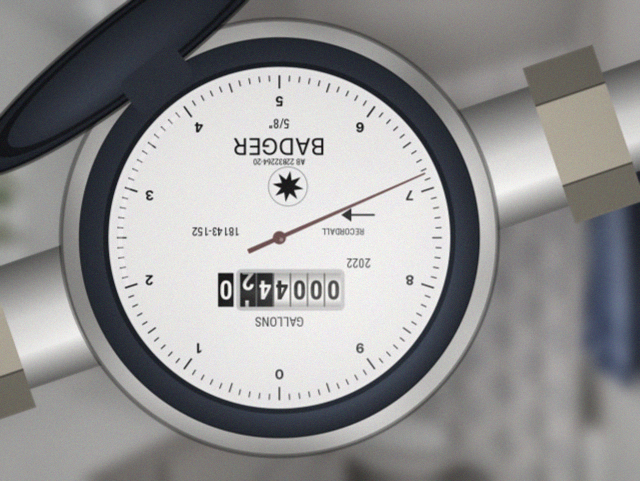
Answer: 4416.8 gal
